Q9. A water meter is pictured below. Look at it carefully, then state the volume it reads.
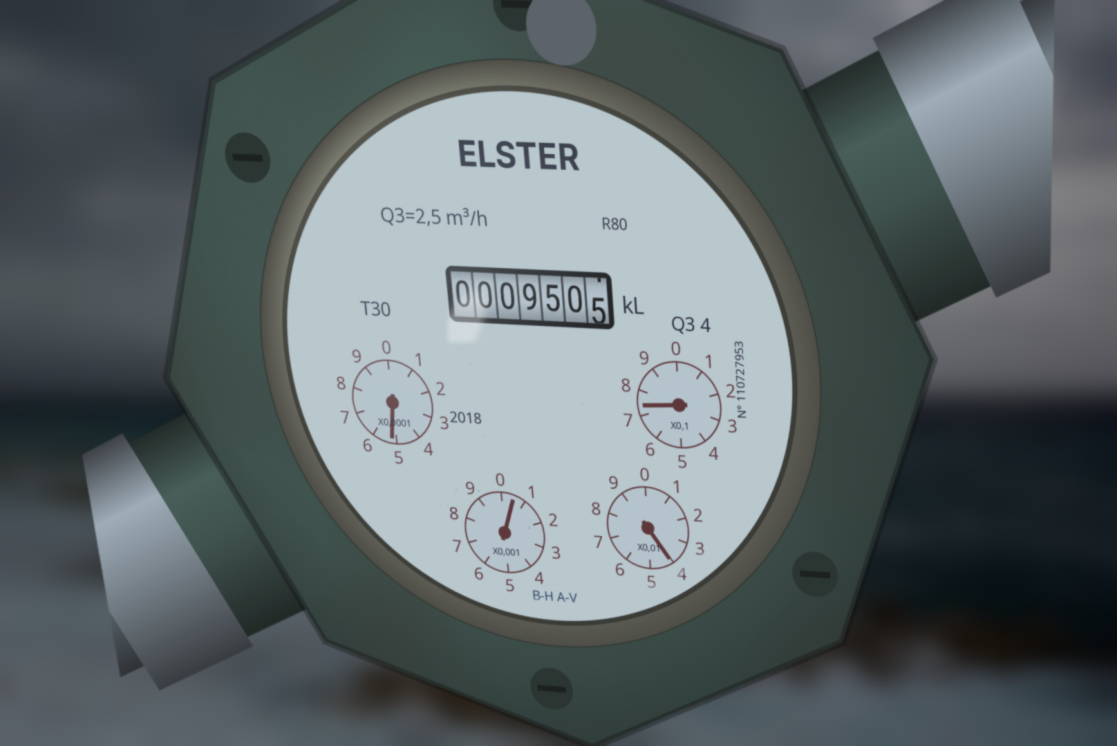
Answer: 9504.7405 kL
